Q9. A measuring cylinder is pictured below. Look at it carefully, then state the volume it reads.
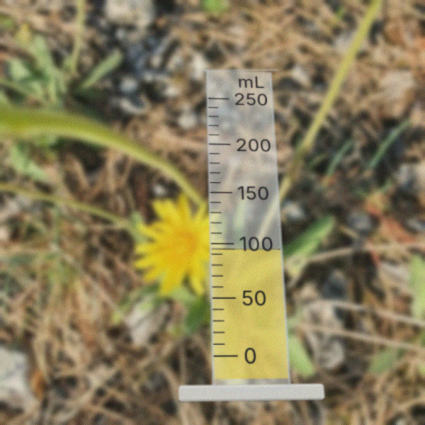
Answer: 95 mL
